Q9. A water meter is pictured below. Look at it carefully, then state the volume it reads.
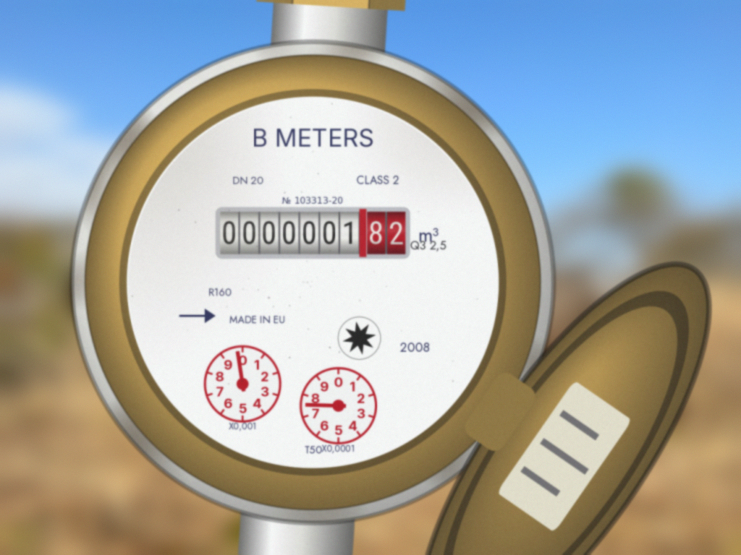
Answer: 1.8197 m³
